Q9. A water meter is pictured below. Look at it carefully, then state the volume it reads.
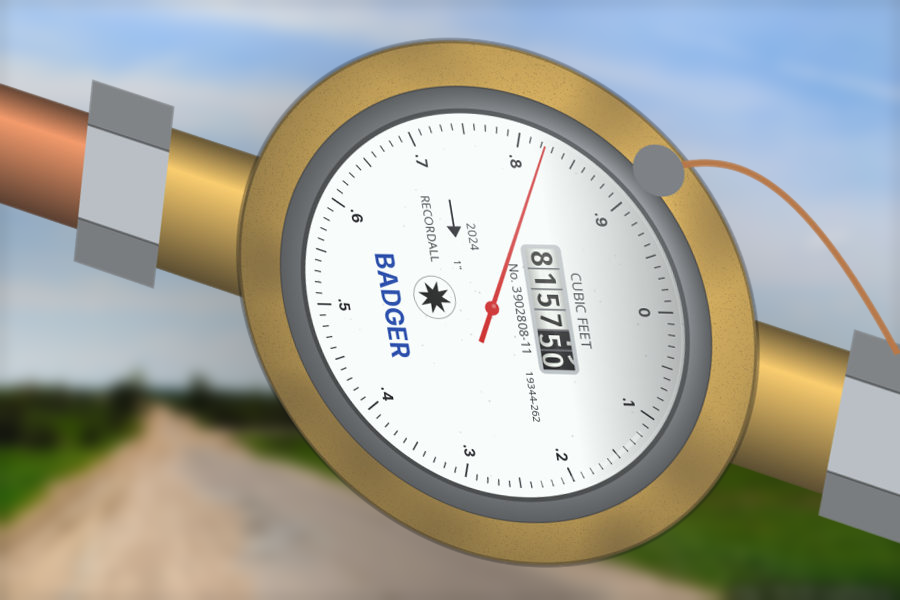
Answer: 815749.82 ft³
